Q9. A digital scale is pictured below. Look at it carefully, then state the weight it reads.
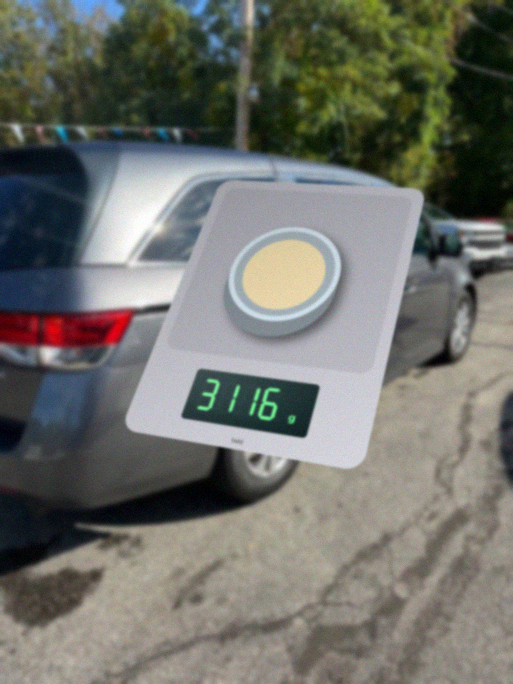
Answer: 3116 g
